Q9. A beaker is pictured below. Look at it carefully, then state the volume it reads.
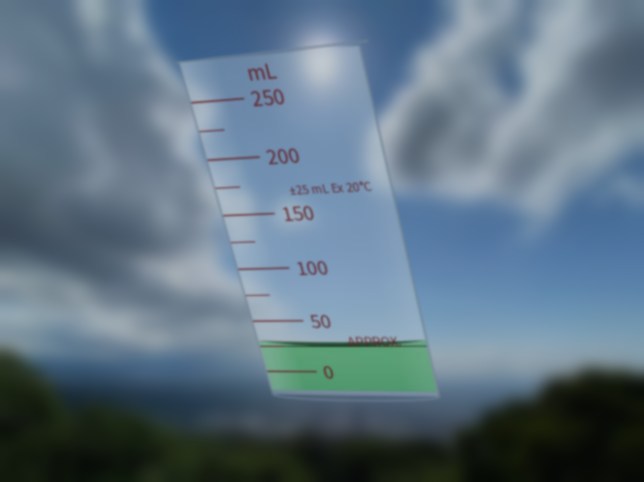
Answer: 25 mL
